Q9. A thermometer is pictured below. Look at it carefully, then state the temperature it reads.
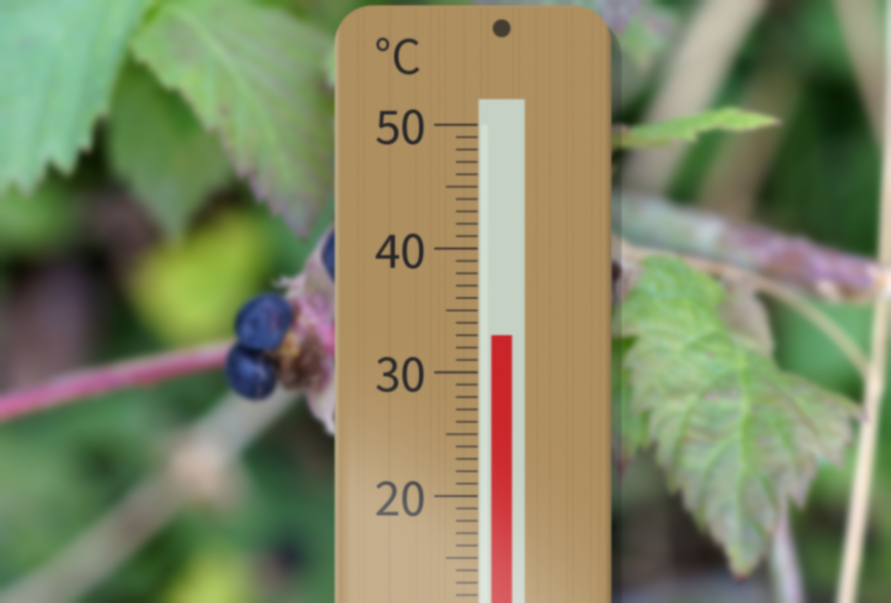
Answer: 33 °C
